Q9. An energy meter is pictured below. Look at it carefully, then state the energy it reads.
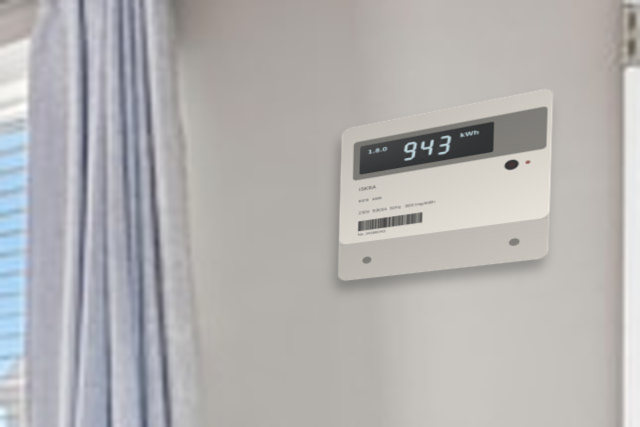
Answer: 943 kWh
